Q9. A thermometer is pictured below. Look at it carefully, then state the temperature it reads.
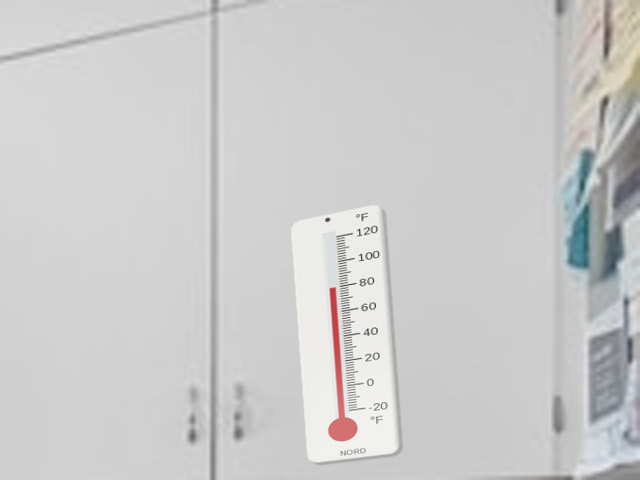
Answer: 80 °F
